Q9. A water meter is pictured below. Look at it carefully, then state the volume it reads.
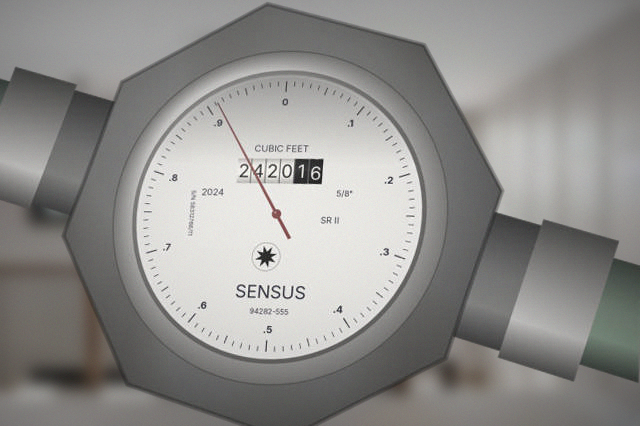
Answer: 242015.91 ft³
